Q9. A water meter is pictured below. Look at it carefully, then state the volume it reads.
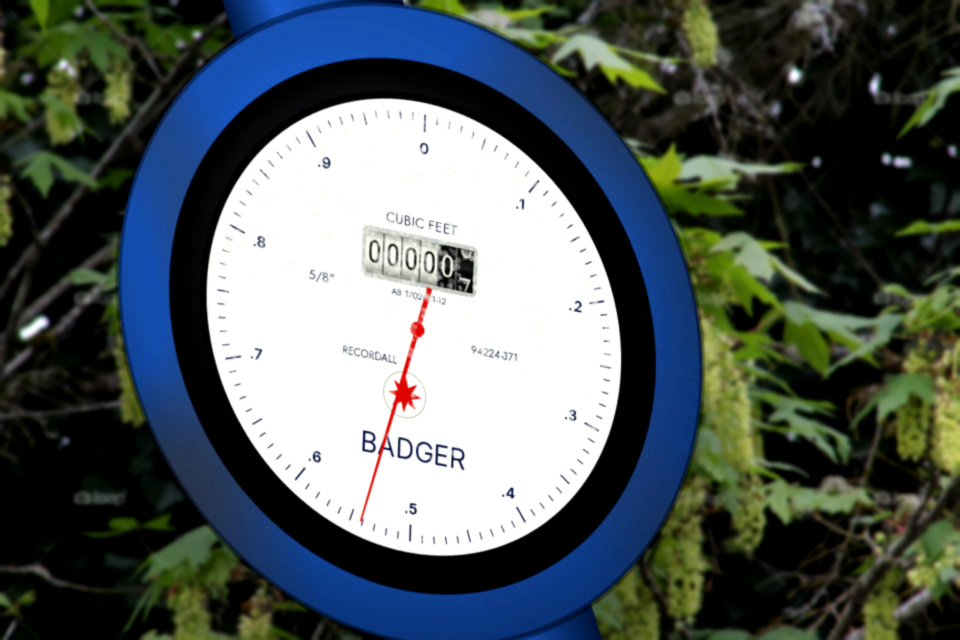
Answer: 6.54 ft³
